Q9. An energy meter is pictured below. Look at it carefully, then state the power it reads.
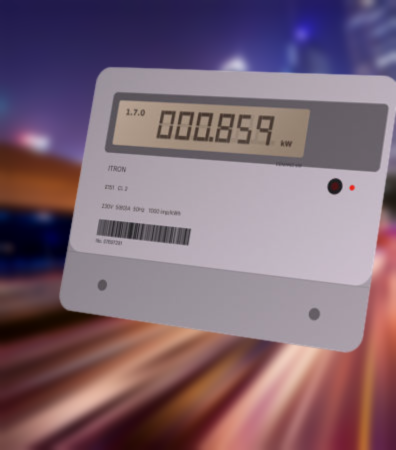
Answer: 0.859 kW
